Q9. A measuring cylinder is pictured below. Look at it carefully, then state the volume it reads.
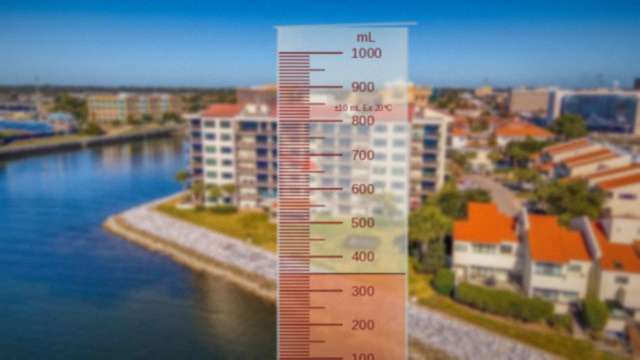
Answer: 350 mL
